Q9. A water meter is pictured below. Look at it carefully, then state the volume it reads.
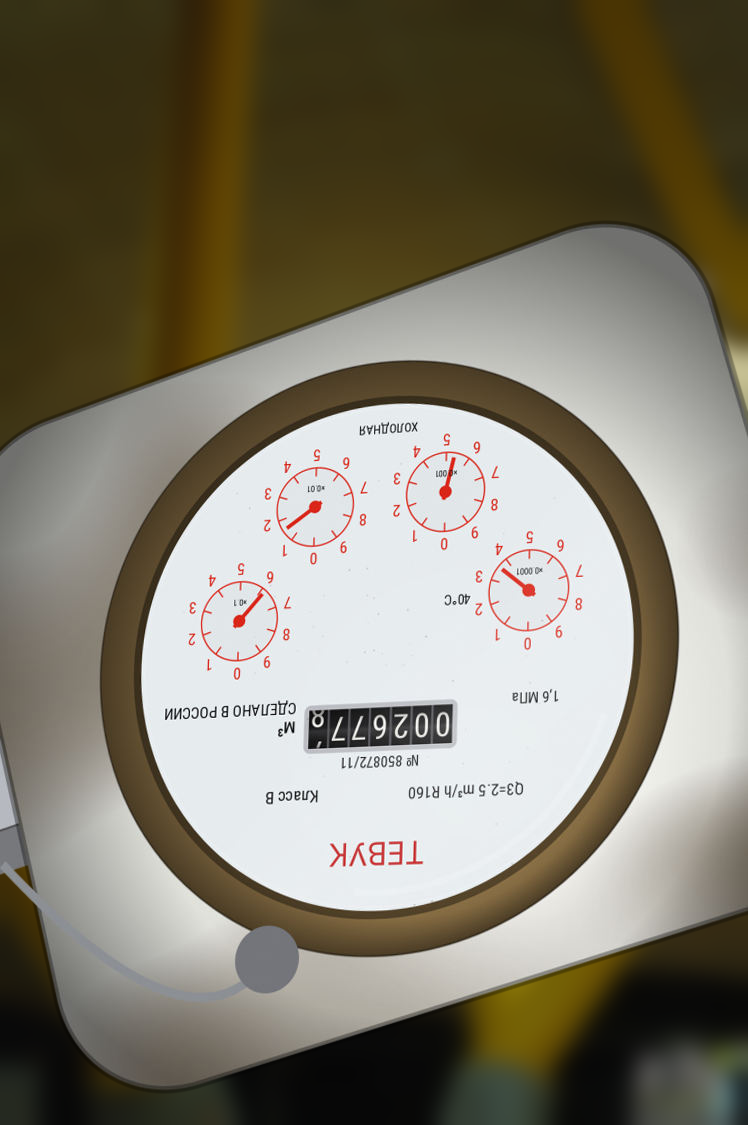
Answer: 26777.6153 m³
